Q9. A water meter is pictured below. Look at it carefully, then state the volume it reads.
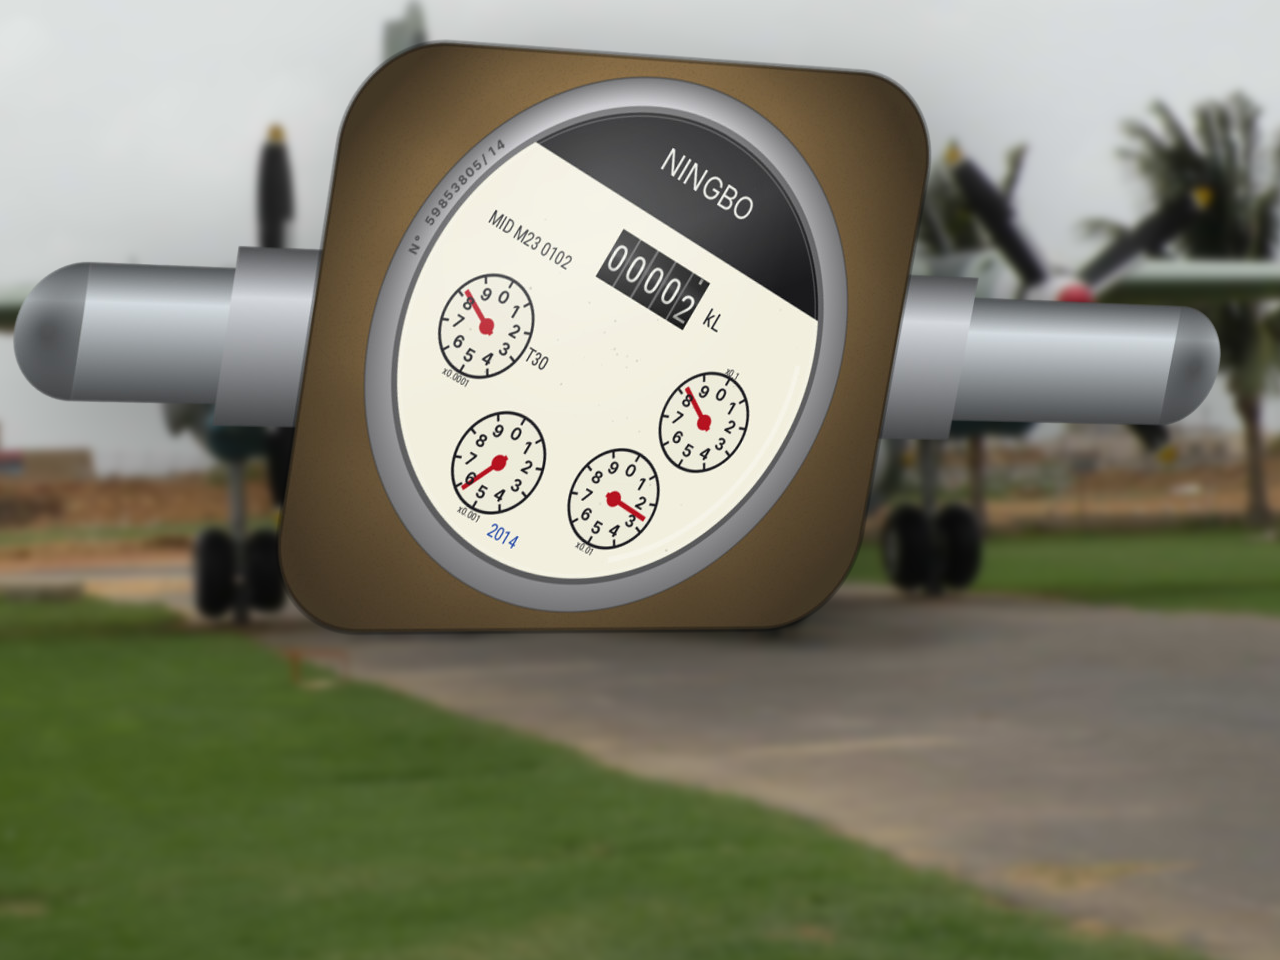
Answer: 1.8258 kL
